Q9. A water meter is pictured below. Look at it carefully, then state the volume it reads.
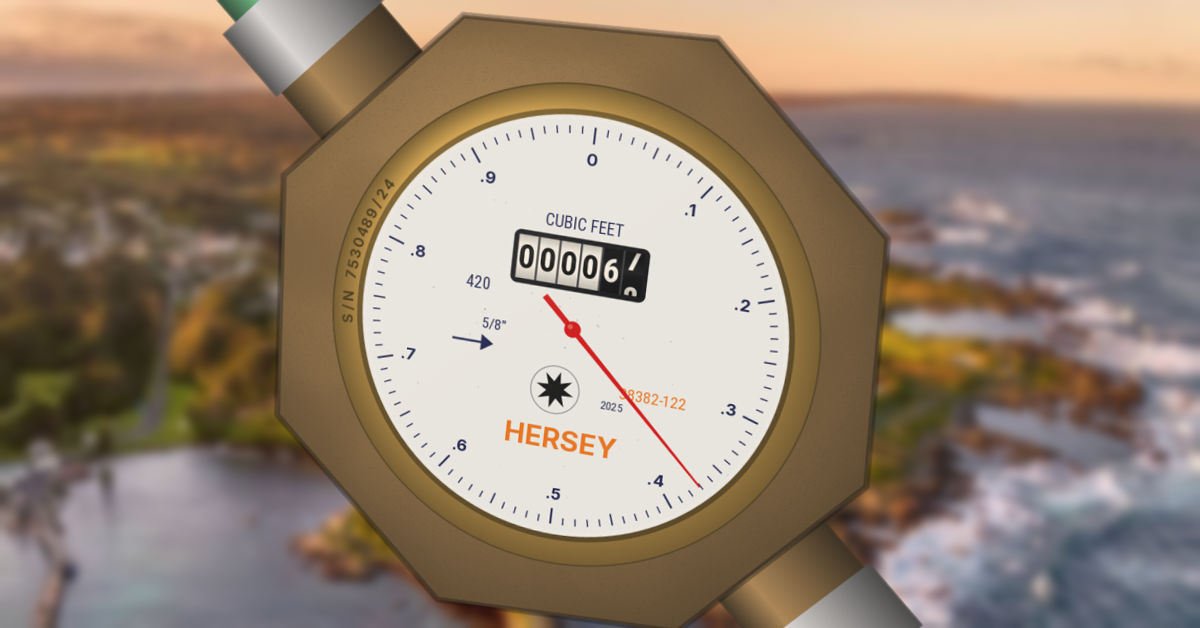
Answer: 67.37 ft³
